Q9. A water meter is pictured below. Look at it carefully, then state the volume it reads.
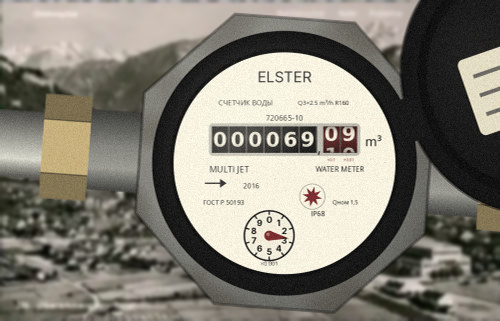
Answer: 69.092 m³
